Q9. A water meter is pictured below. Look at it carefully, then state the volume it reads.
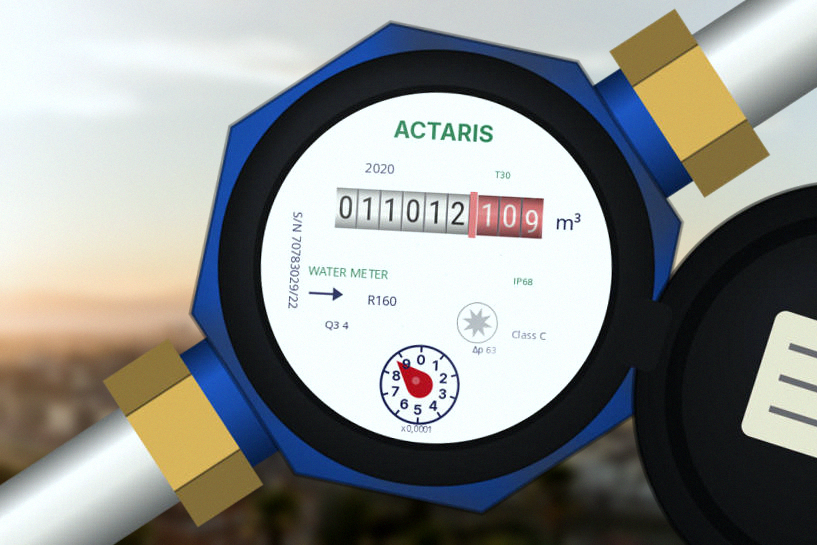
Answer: 11012.1088 m³
